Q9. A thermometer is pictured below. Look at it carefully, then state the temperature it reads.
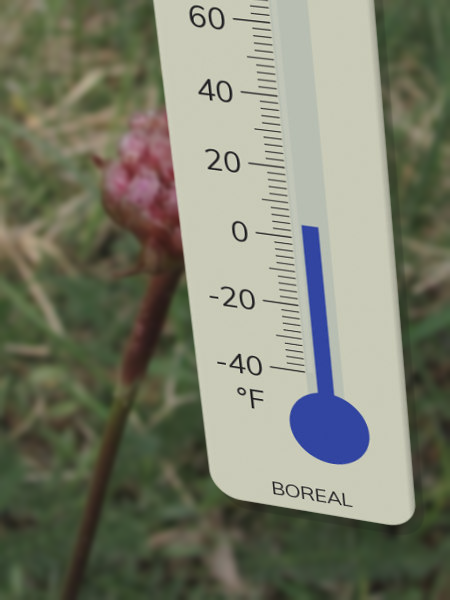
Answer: 4 °F
